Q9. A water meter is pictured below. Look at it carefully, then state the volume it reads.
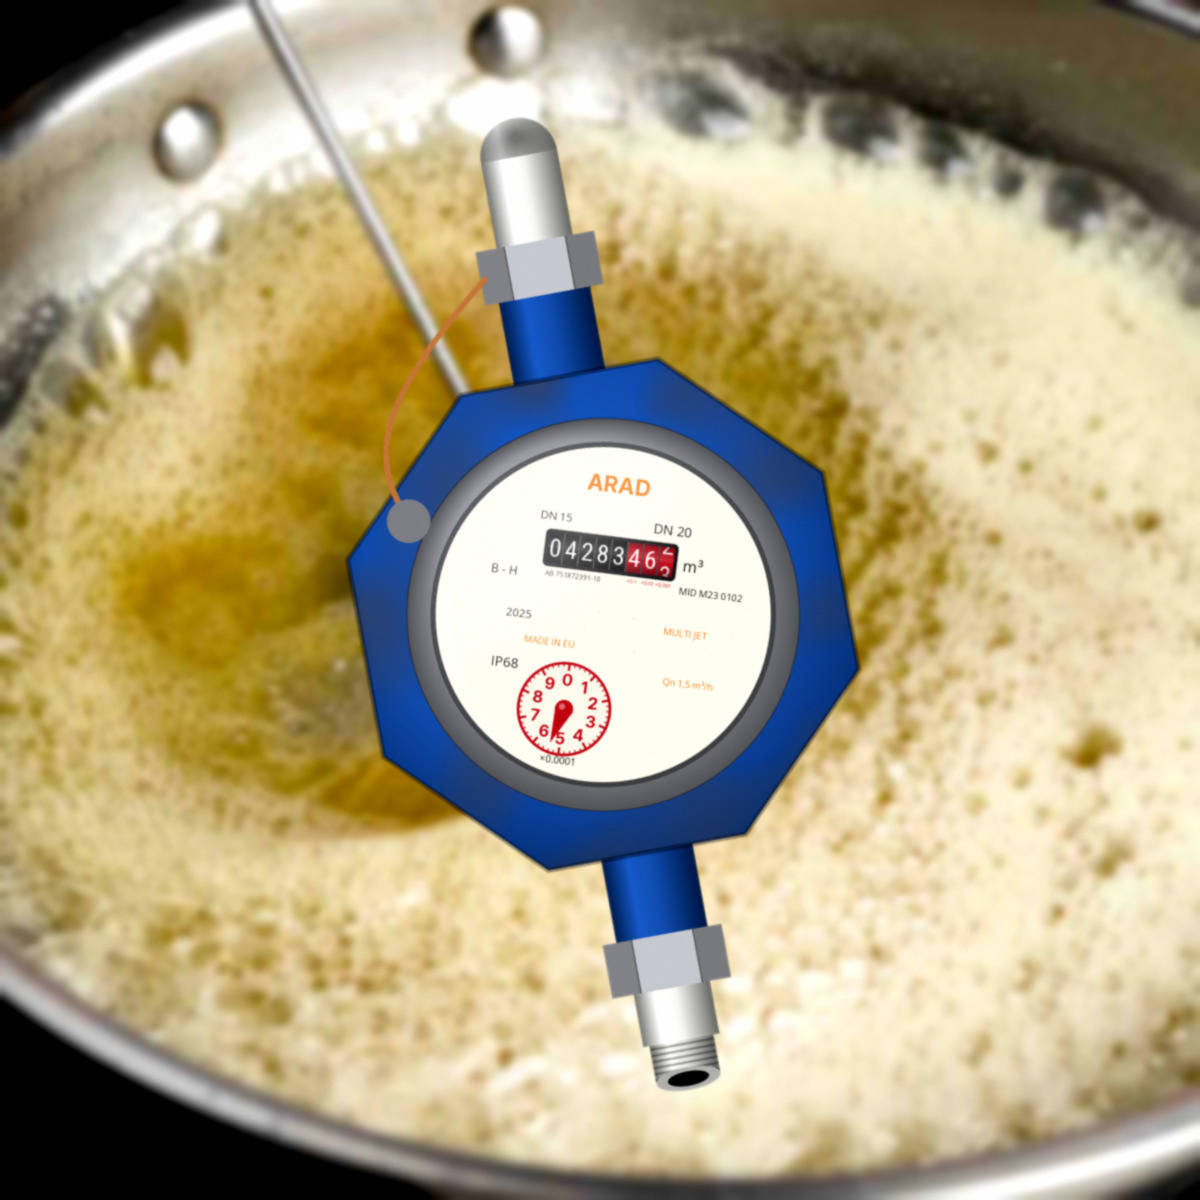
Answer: 4283.4625 m³
